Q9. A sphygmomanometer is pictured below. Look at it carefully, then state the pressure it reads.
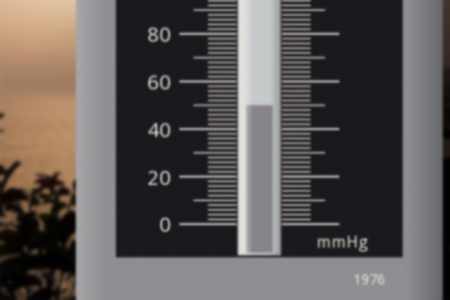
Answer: 50 mmHg
